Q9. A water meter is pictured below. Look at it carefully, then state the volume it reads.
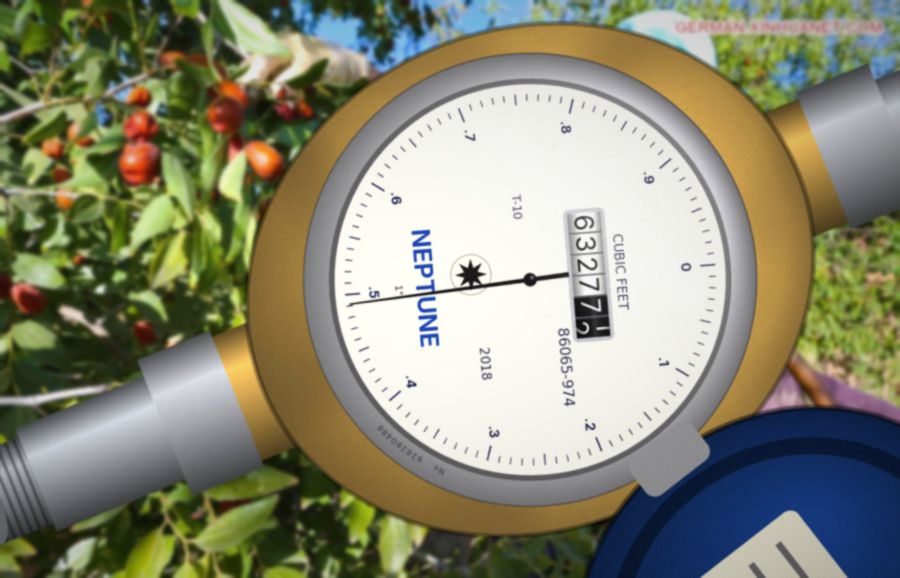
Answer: 632771.49 ft³
